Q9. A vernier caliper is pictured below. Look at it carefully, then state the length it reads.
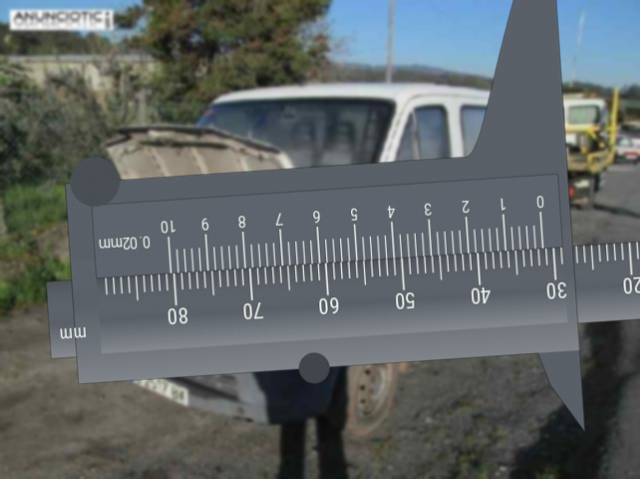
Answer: 31.4 mm
